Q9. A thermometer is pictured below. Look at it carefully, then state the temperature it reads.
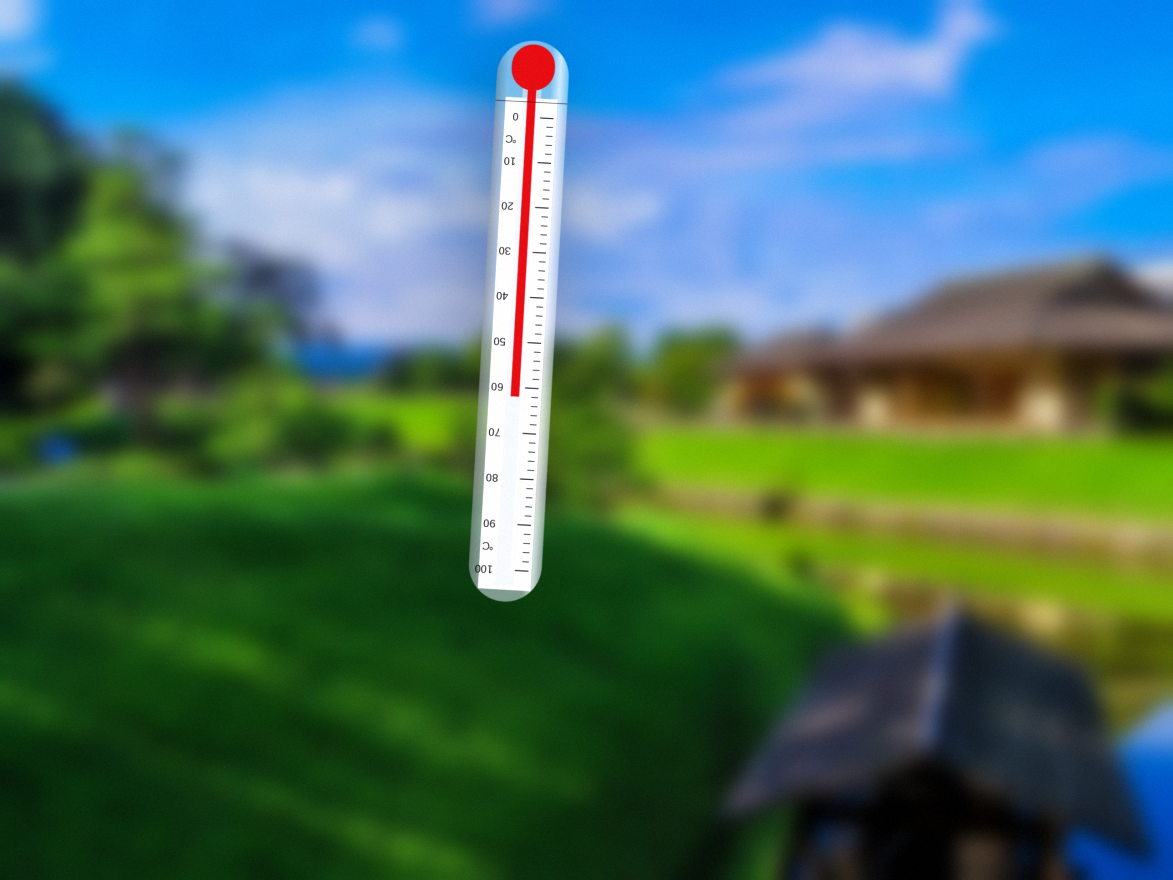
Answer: 62 °C
